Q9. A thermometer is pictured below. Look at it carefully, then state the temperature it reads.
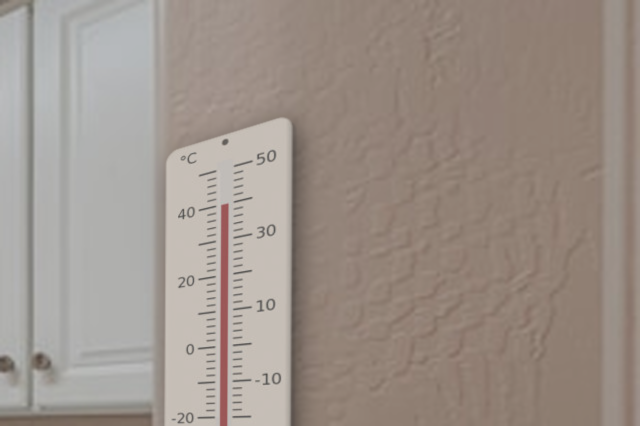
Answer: 40 °C
